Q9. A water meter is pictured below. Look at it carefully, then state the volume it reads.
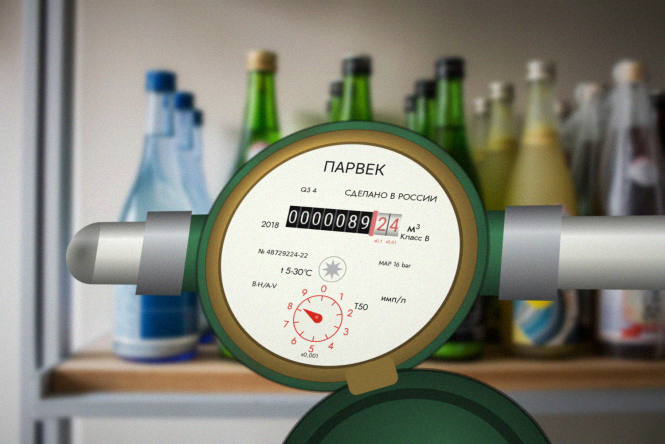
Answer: 89.248 m³
